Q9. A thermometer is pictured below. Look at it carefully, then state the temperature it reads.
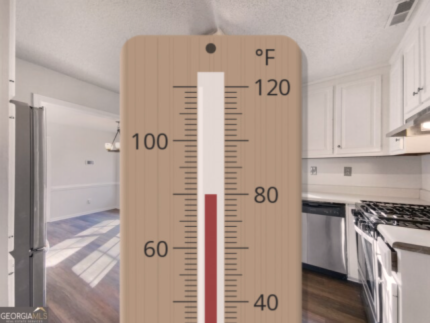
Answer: 80 °F
